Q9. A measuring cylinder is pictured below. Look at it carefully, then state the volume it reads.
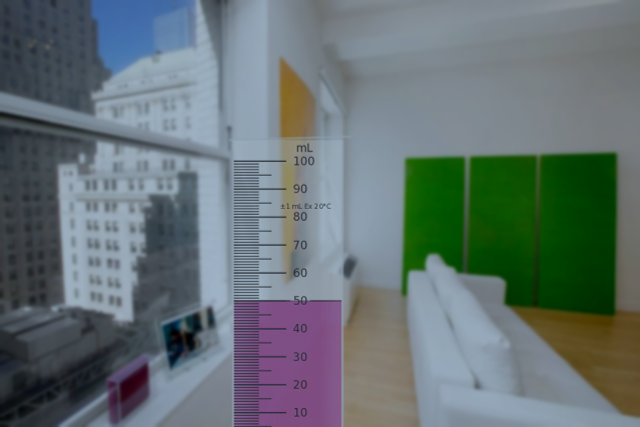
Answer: 50 mL
